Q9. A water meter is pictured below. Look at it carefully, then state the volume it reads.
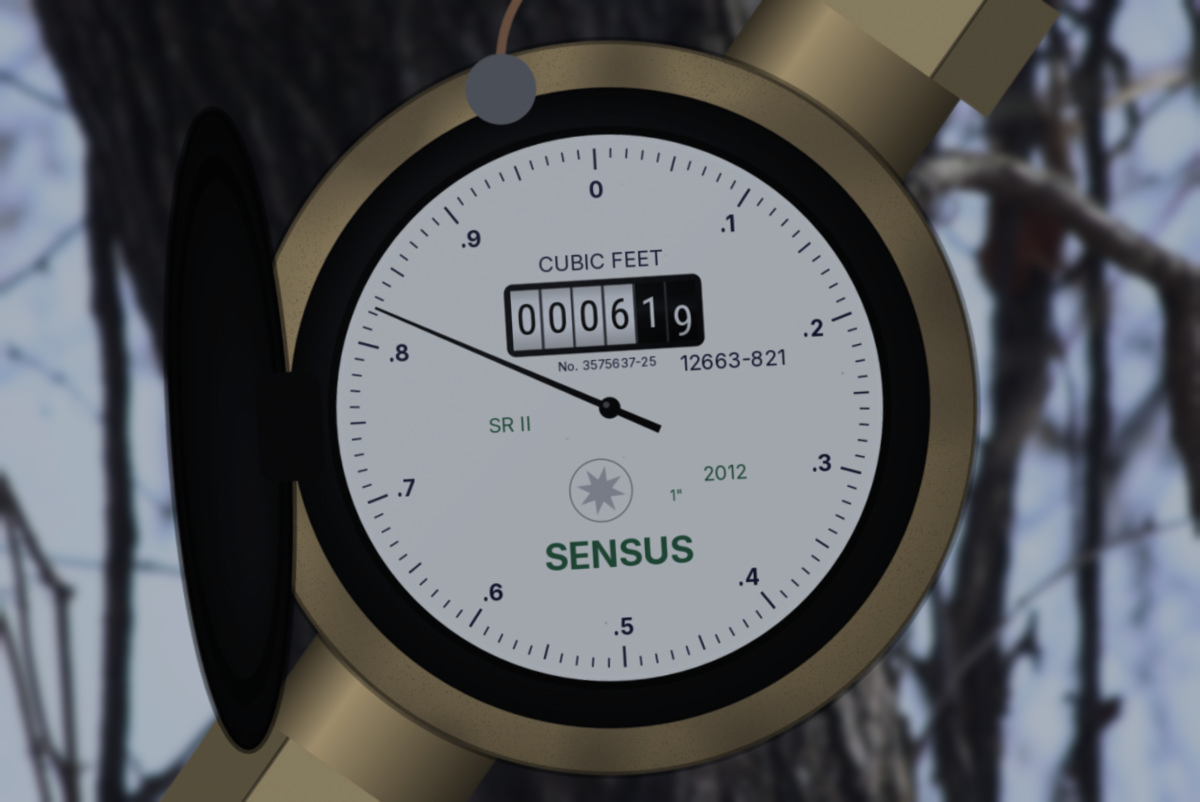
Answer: 618.82 ft³
